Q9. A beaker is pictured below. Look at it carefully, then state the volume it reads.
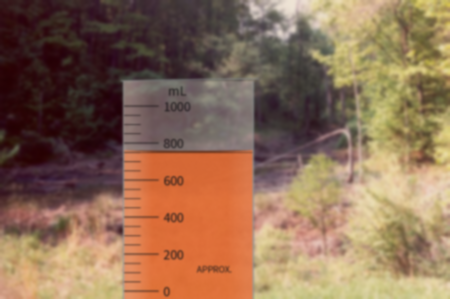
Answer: 750 mL
